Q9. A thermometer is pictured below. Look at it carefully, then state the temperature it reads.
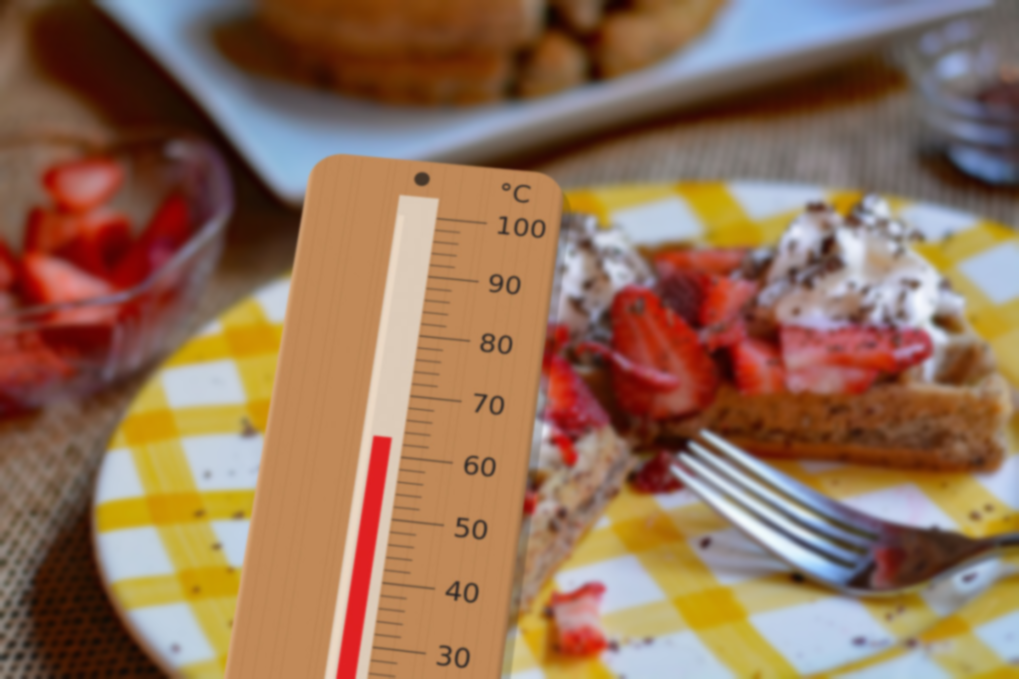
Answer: 63 °C
